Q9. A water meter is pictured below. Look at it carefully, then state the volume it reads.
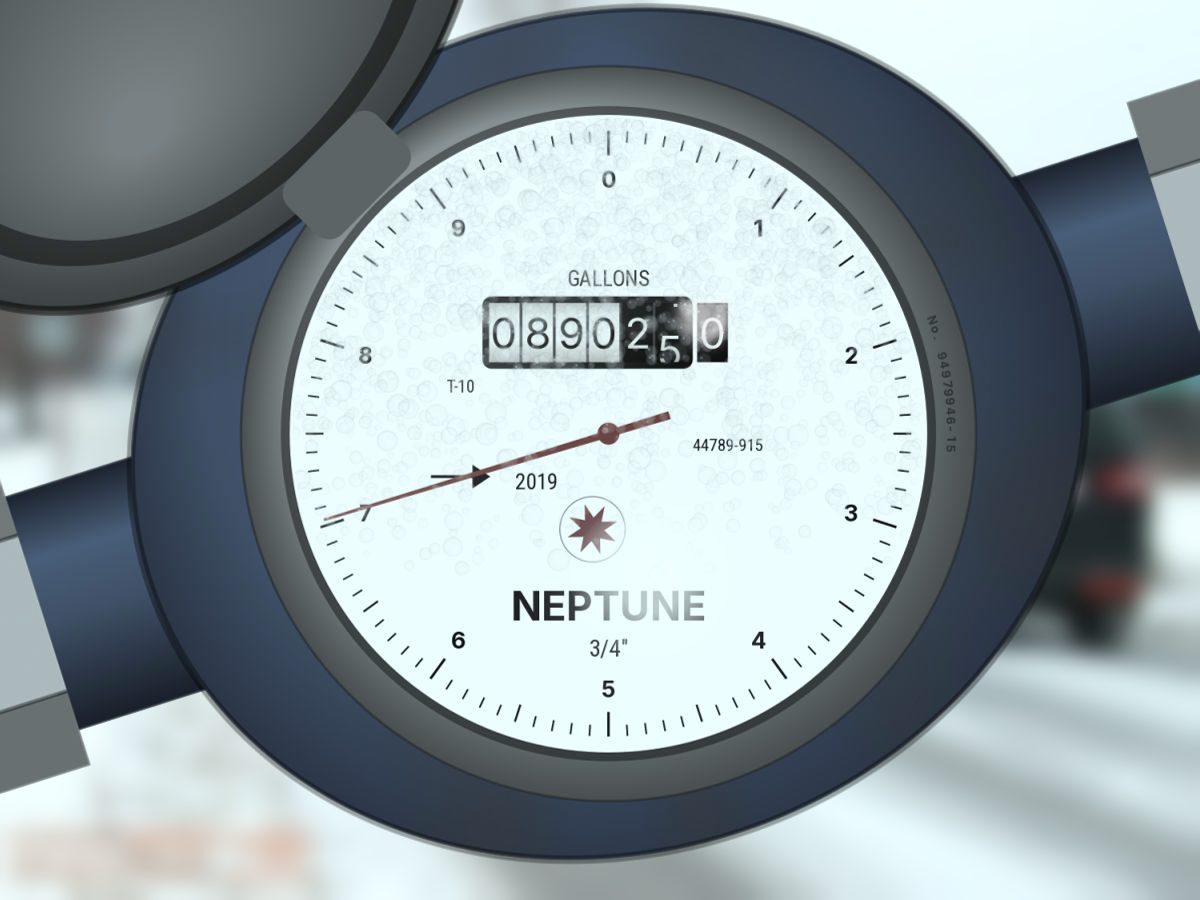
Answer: 890247.0 gal
